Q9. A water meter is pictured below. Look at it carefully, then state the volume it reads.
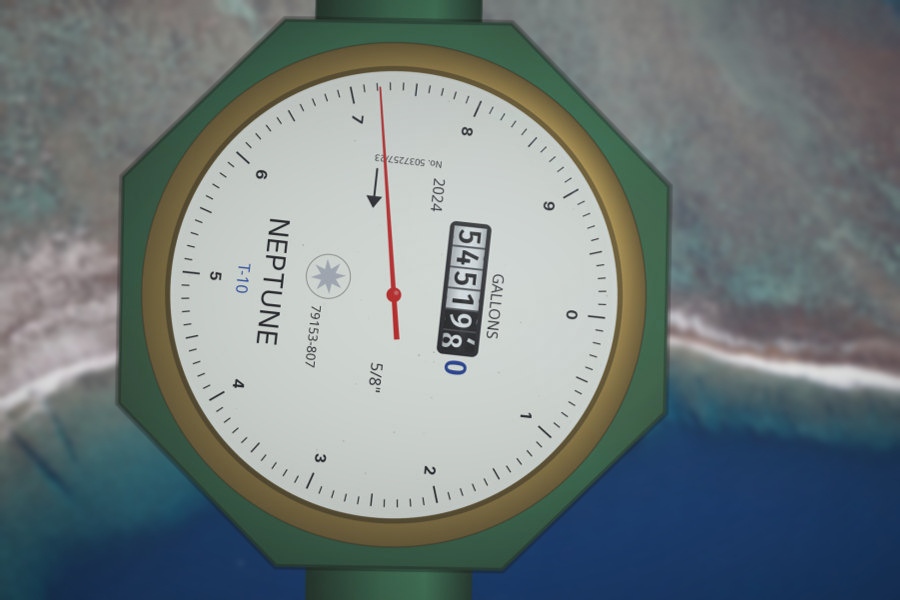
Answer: 5451977.2 gal
